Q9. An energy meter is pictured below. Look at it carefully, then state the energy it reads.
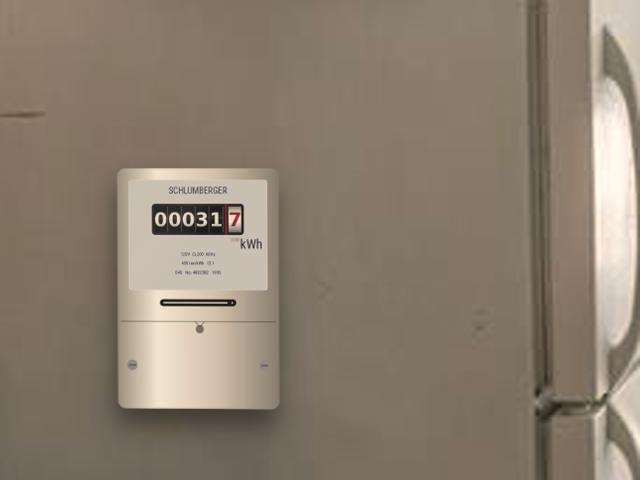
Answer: 31.7 kWh
